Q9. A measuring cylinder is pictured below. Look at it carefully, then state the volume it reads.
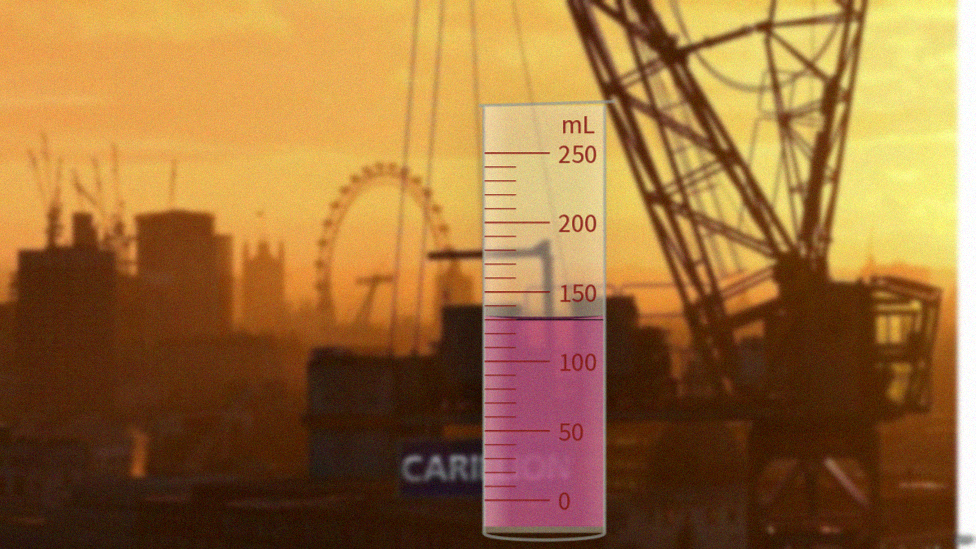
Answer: 130 mL
